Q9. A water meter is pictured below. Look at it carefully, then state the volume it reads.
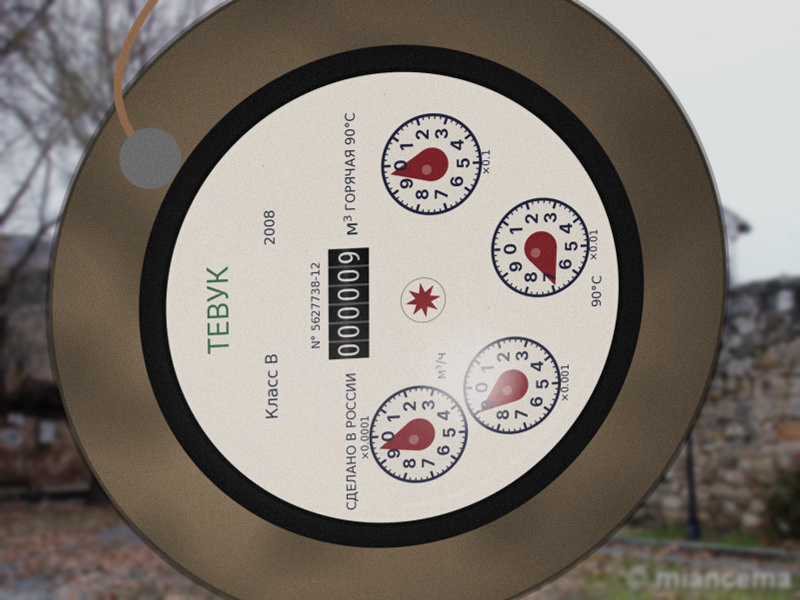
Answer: 8.9689 m³
